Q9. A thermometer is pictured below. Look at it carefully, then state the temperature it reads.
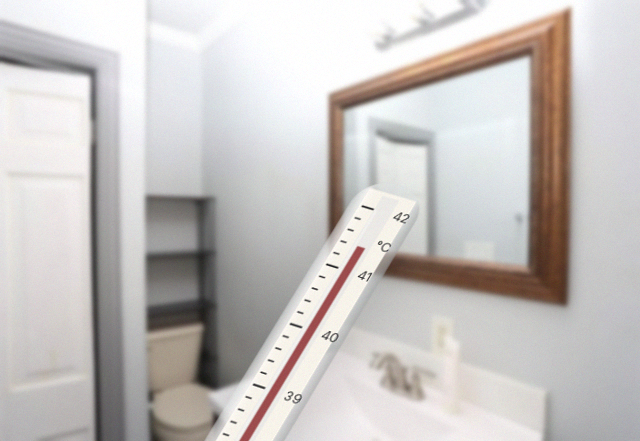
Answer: 41.4 °C
